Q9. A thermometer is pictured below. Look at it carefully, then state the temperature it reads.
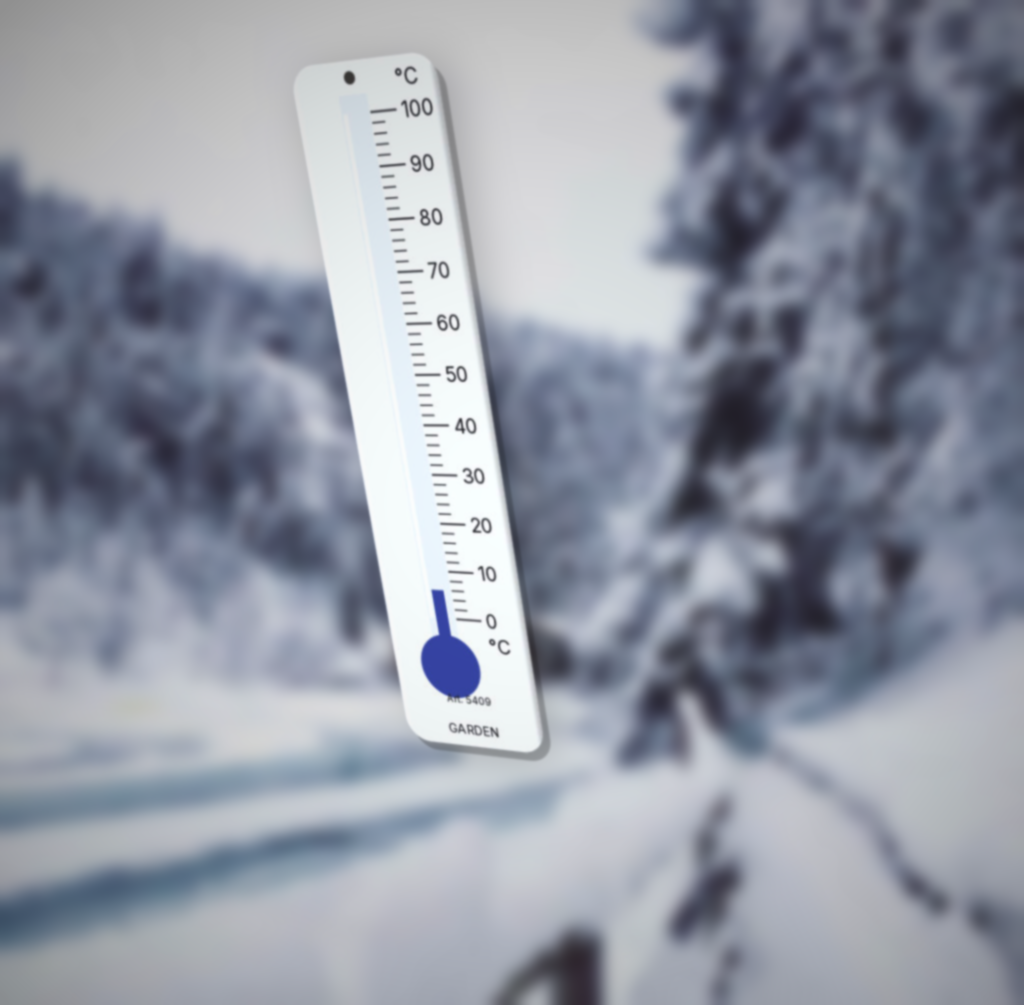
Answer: 6 °C
